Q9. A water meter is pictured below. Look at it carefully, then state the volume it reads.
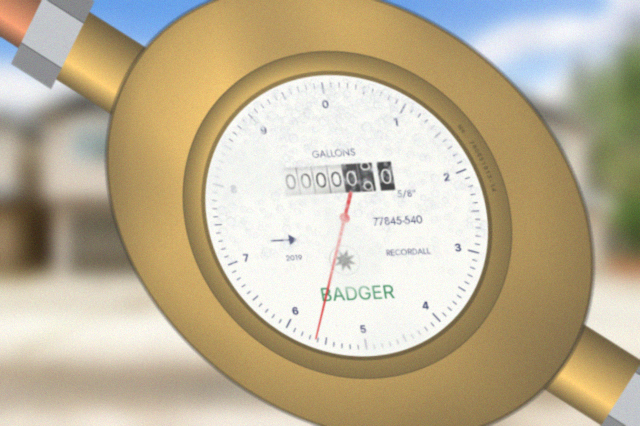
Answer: 85.6 gal
